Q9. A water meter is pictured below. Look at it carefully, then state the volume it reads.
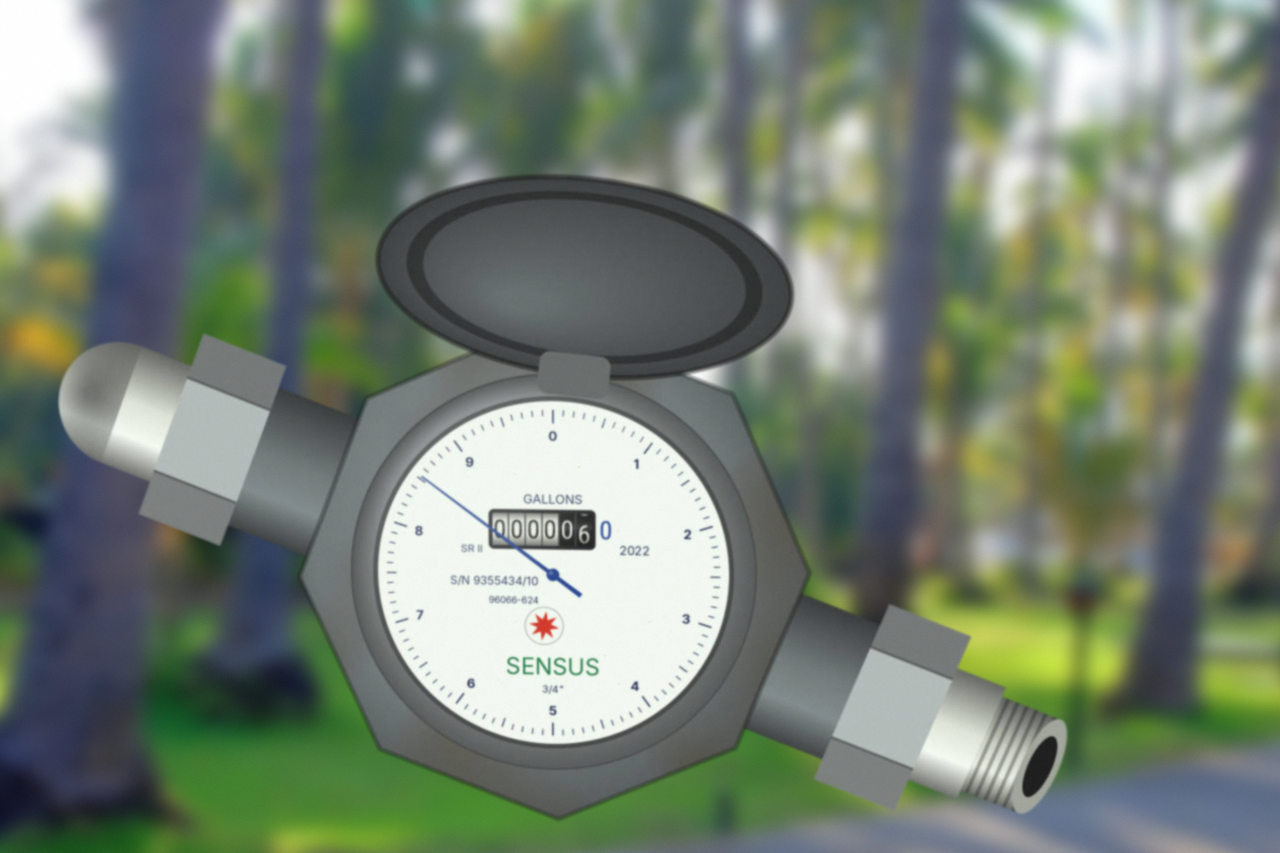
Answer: 58.5 gal
